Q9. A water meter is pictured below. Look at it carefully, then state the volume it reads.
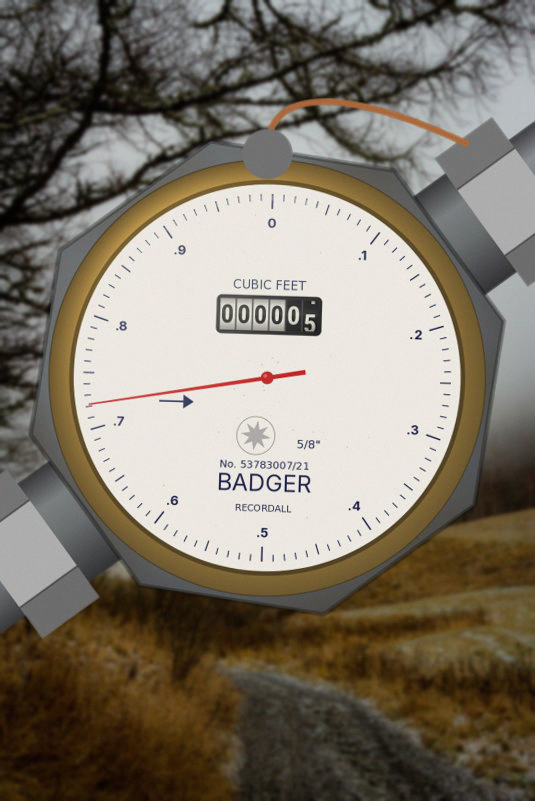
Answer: 4.72 ft³
